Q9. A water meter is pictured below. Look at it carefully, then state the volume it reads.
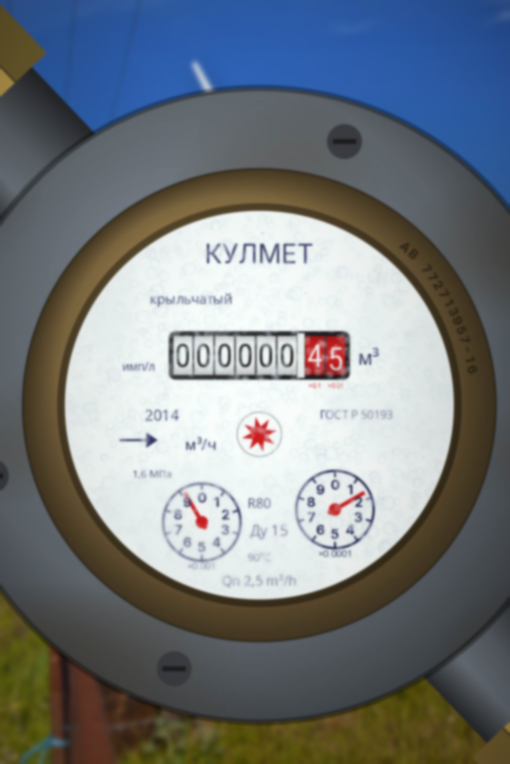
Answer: 0.4491 m³
